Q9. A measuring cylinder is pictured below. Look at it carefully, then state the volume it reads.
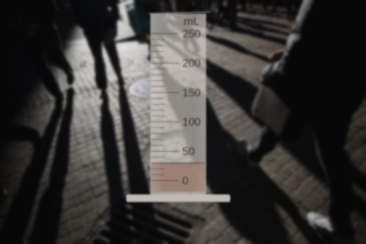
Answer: 30 mL
